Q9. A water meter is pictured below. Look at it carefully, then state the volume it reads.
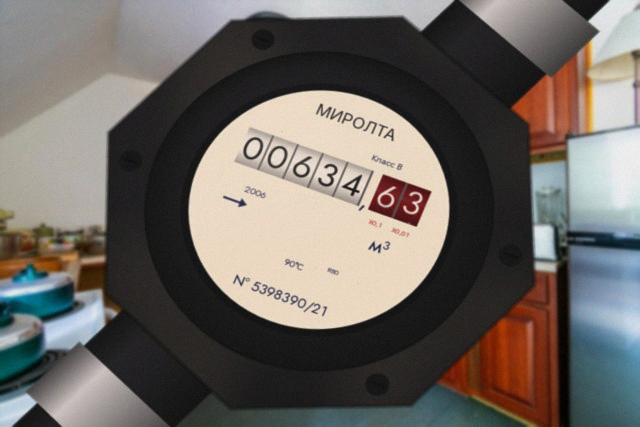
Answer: 634.63 m³
